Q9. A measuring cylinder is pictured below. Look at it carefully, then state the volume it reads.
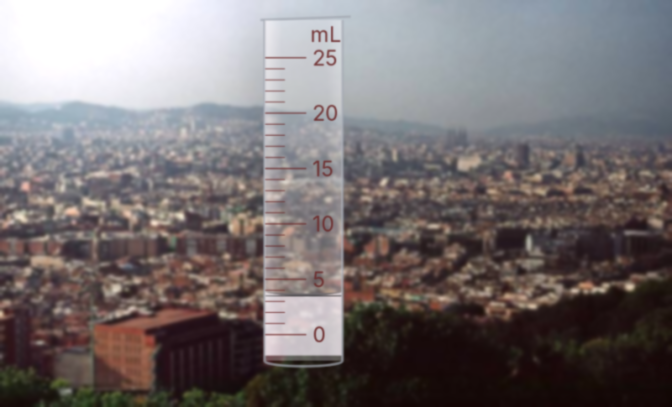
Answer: 3.5 mL
